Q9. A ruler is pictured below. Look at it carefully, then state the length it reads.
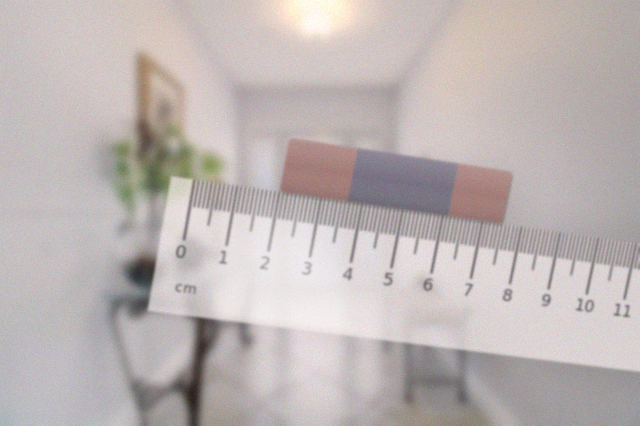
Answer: 5.5 cm
